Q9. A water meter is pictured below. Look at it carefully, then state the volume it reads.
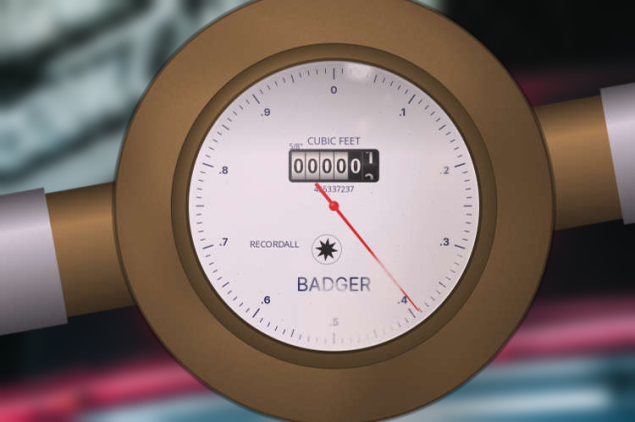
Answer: 1.39 ft³
